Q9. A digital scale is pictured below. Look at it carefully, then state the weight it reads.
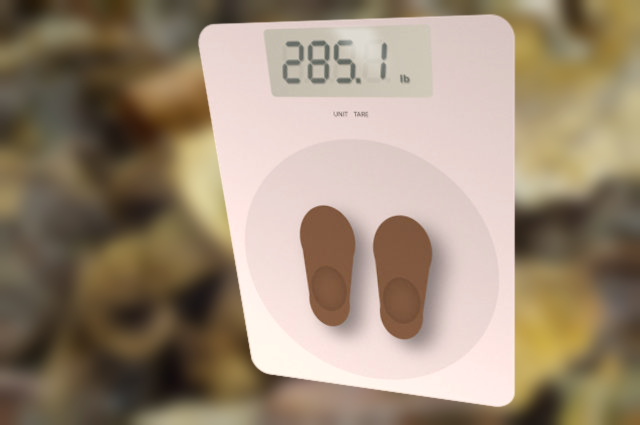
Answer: 285.1 lb
